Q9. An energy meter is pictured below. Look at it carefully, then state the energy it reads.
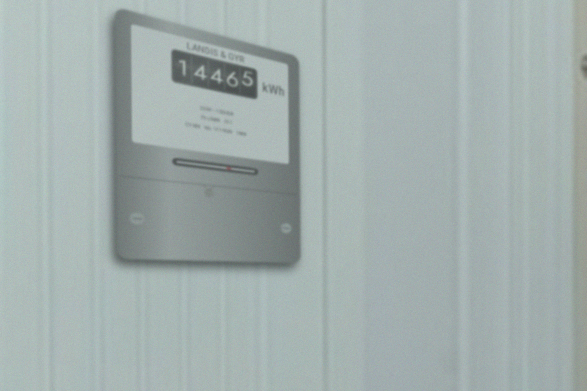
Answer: 14465 kWh
